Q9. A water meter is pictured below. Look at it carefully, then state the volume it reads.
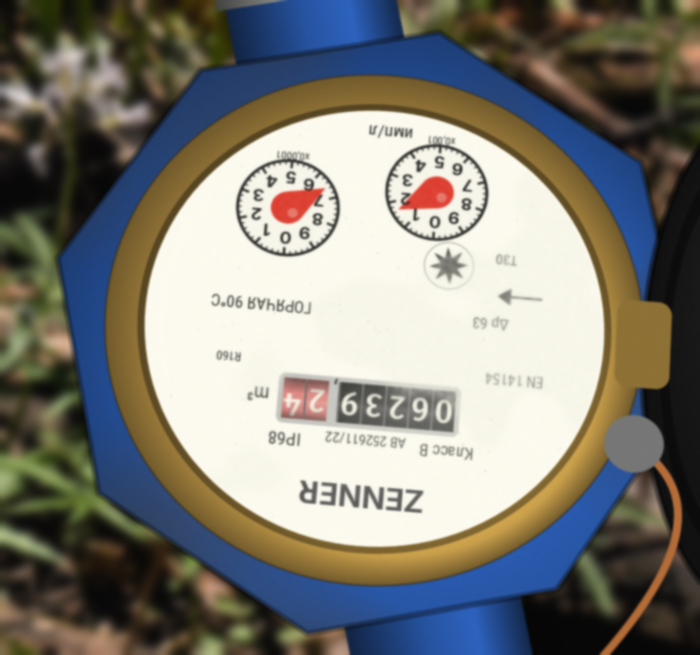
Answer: 6239.2416 m³
